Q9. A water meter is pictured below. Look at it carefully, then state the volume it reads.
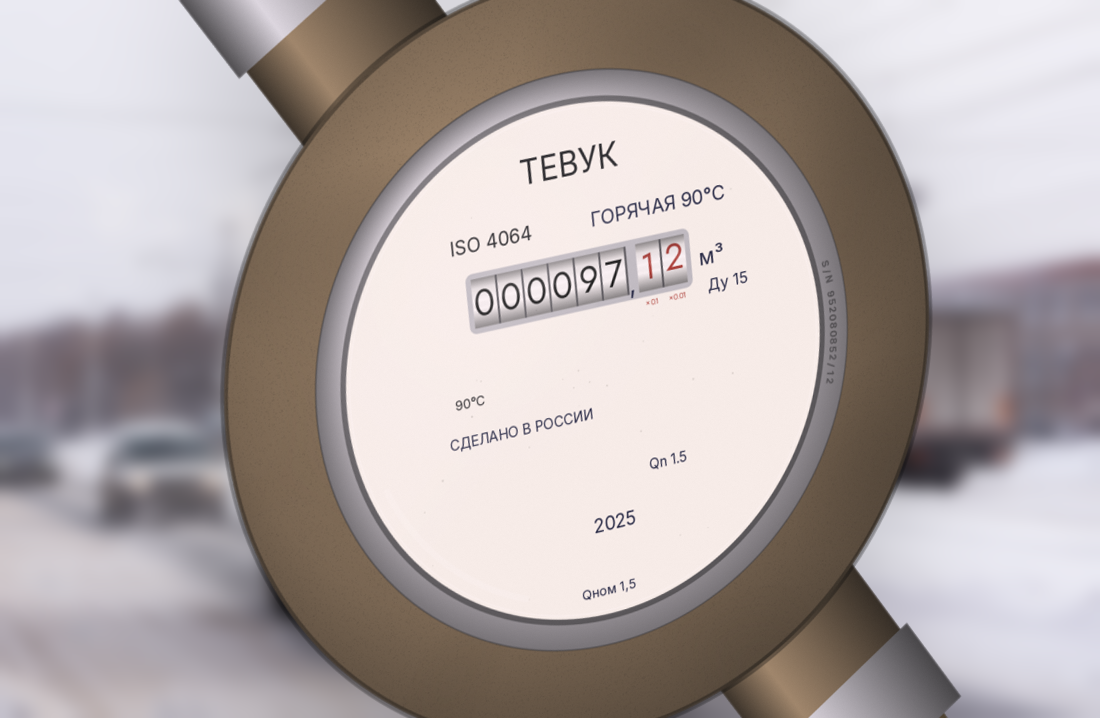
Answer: 97.12 m³
